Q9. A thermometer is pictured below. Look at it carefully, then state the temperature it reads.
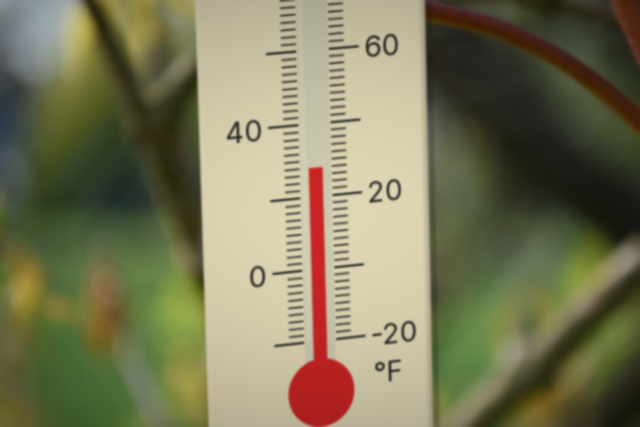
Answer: 28 °F
